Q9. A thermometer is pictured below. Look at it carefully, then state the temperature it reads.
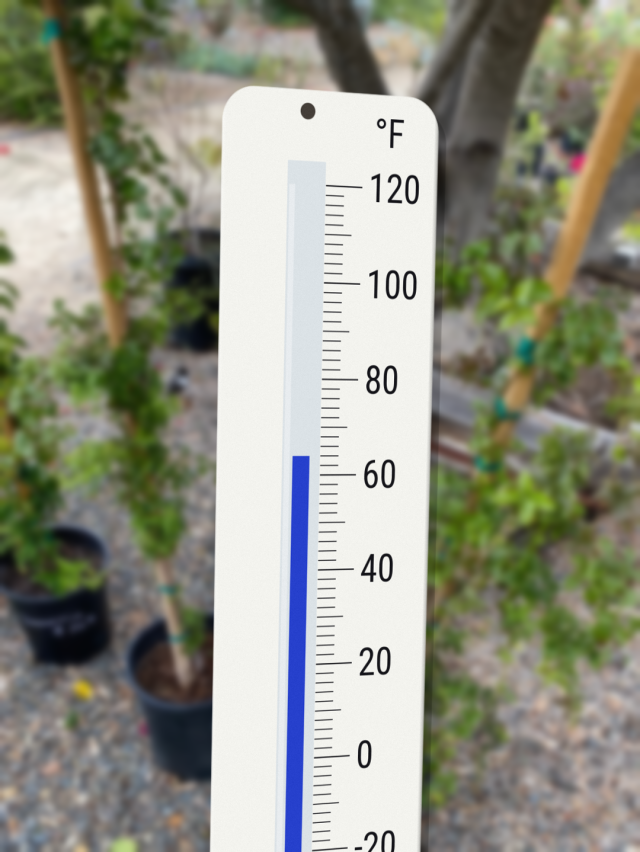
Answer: 64 °F
